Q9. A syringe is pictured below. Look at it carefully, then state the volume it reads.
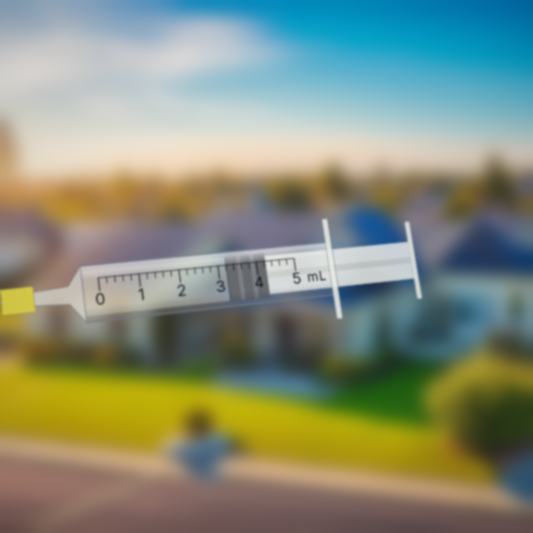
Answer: 3.2 mL
